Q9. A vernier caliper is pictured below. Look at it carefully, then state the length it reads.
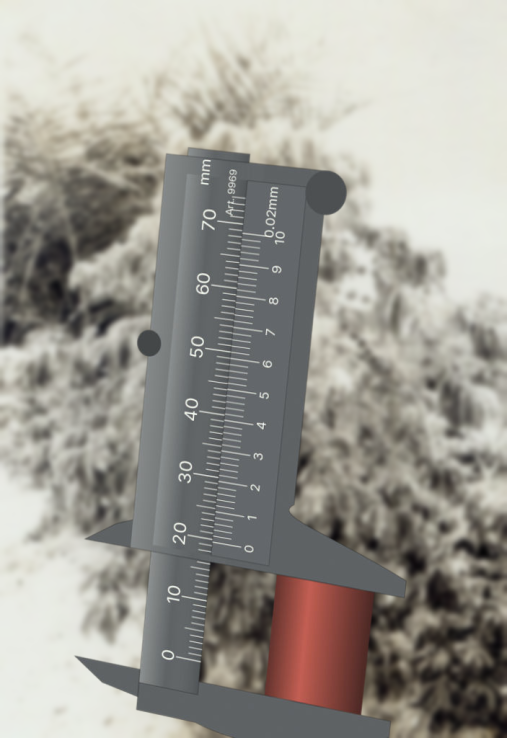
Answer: 19.6 mm
